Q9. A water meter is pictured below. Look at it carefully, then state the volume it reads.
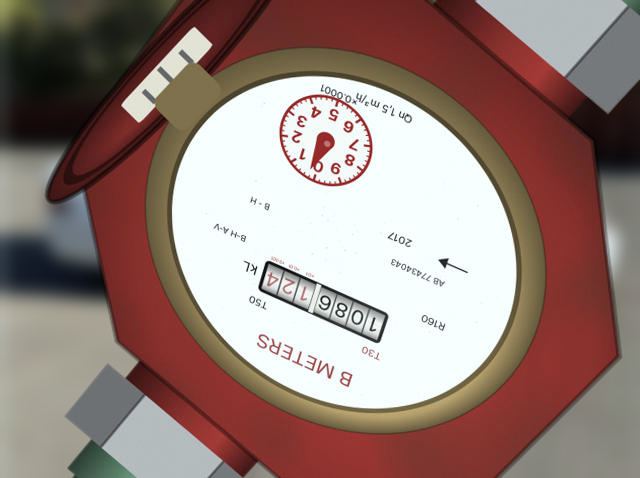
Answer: 1086.1240 kL
